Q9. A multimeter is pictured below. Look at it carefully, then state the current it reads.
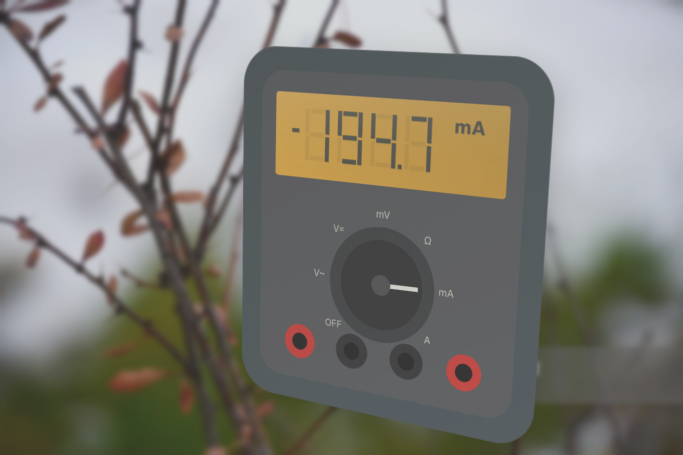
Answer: -194.7 mA
